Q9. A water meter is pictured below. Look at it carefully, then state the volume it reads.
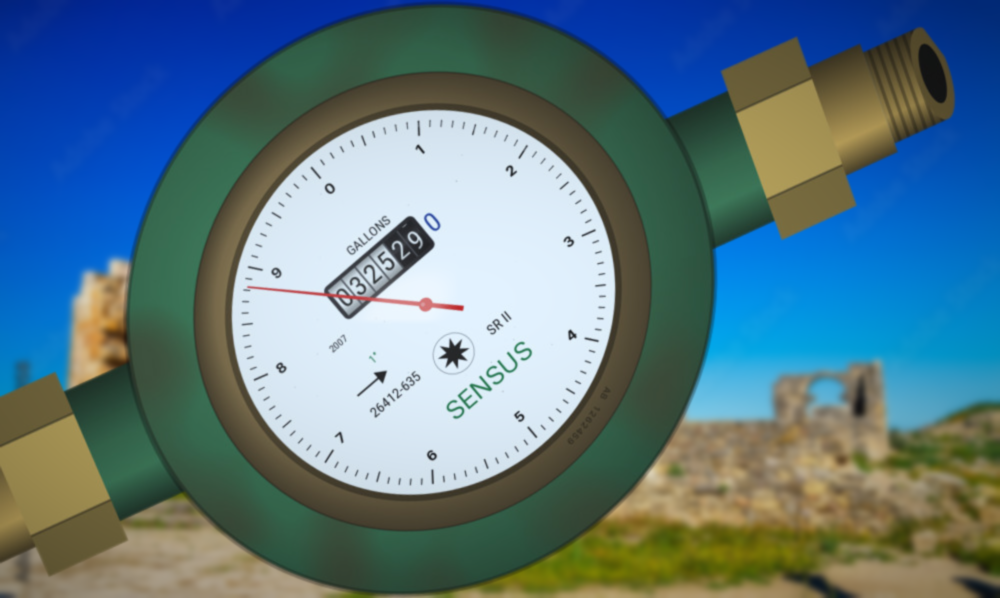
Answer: 325288.8 gal
